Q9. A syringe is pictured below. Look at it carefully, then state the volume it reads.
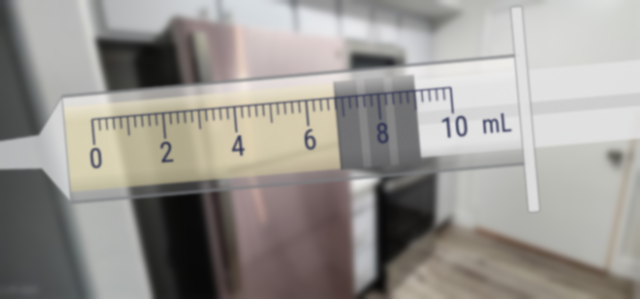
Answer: 6.8 mL
